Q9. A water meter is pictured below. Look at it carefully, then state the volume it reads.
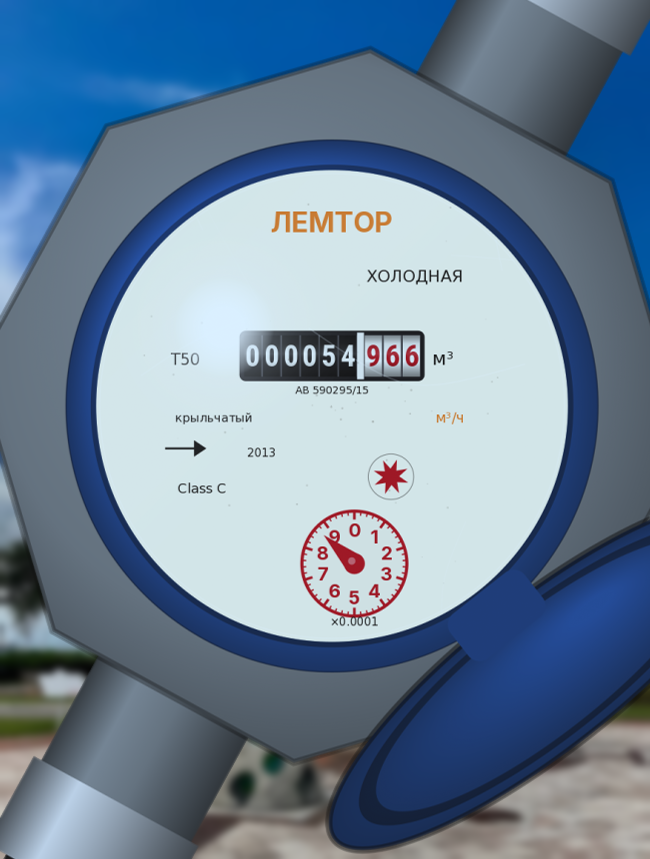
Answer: 54.9668 m³
